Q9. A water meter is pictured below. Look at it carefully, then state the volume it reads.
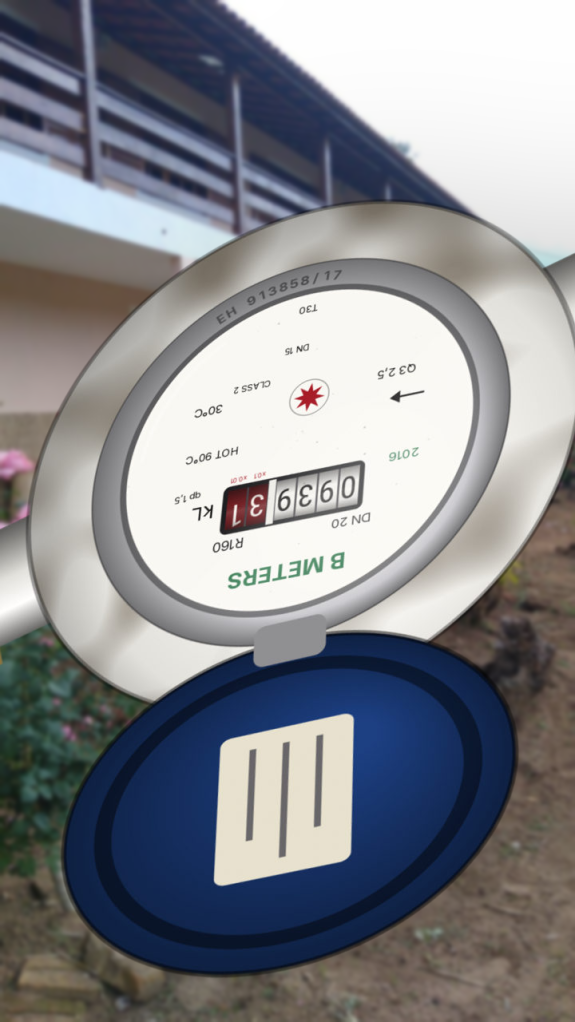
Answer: 939.31 kL
